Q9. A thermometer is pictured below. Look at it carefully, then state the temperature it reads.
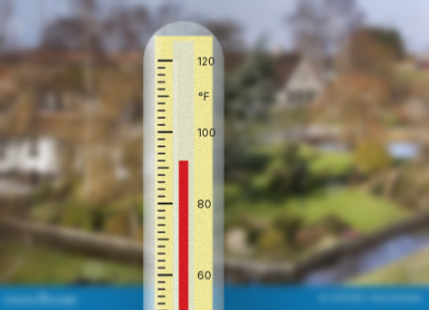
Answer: 92 °F
